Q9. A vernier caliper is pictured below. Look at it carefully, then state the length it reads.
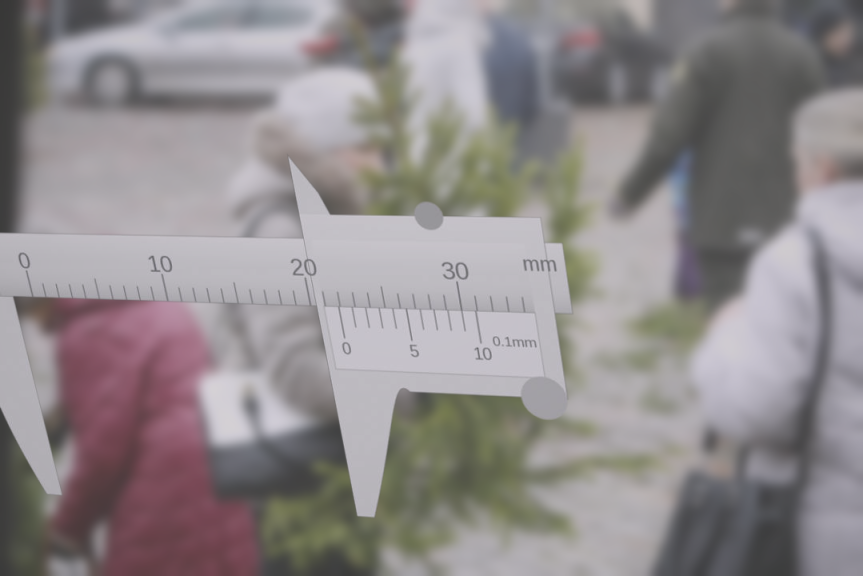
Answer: 21.9 mm
